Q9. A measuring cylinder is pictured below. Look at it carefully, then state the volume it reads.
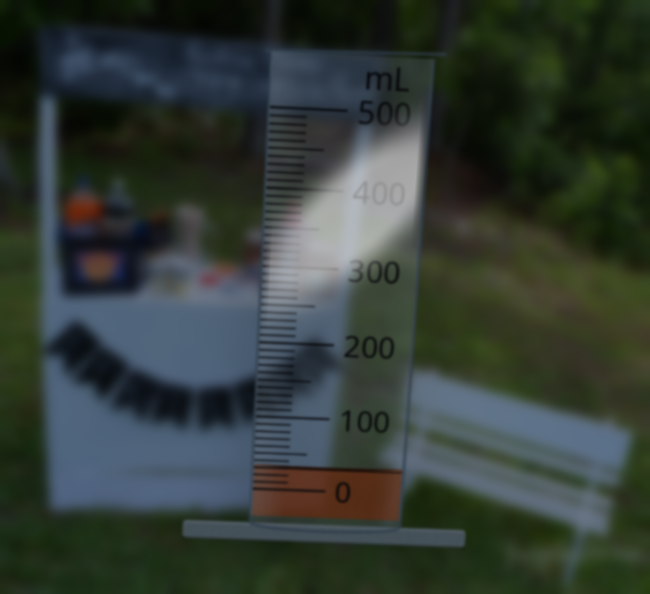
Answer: 30 mL
